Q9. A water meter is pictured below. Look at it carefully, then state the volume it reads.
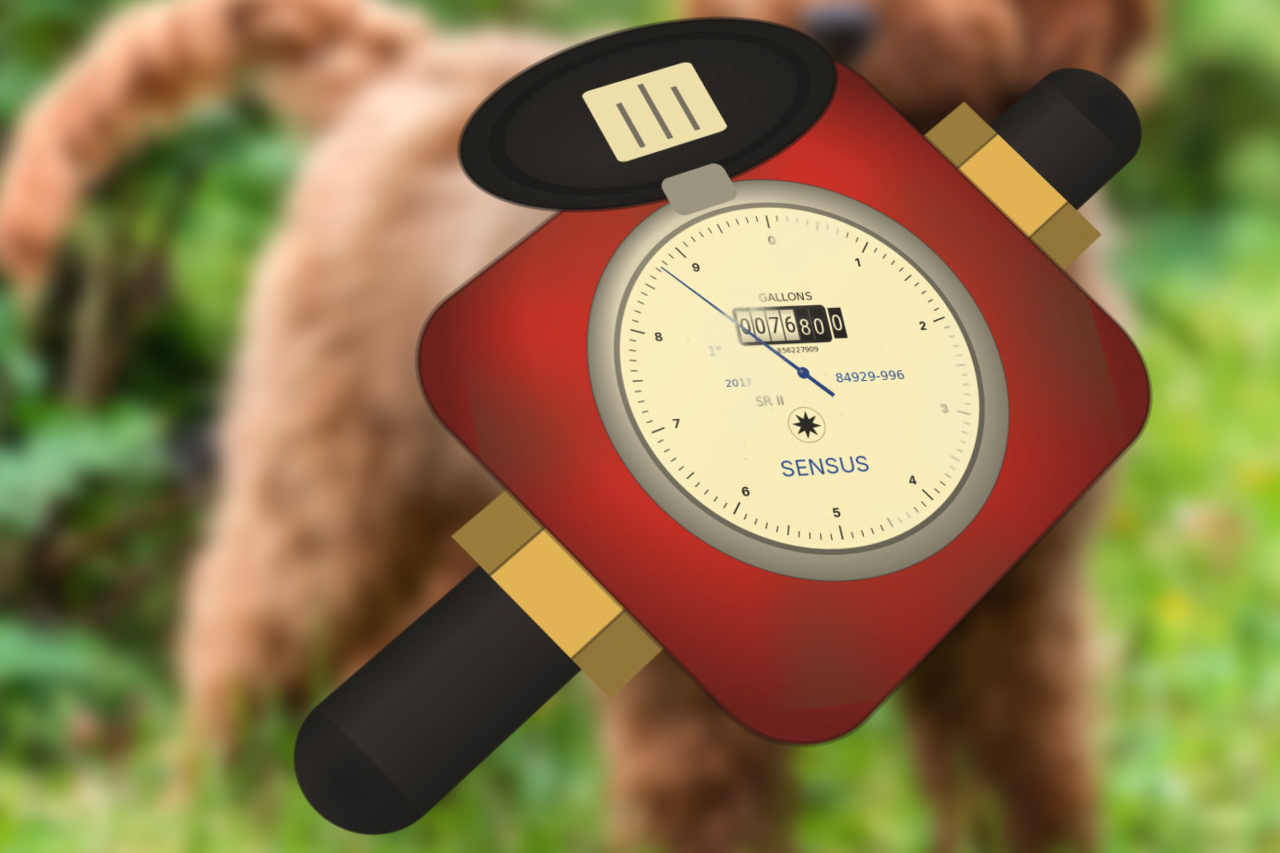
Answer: 76798.7 gal
